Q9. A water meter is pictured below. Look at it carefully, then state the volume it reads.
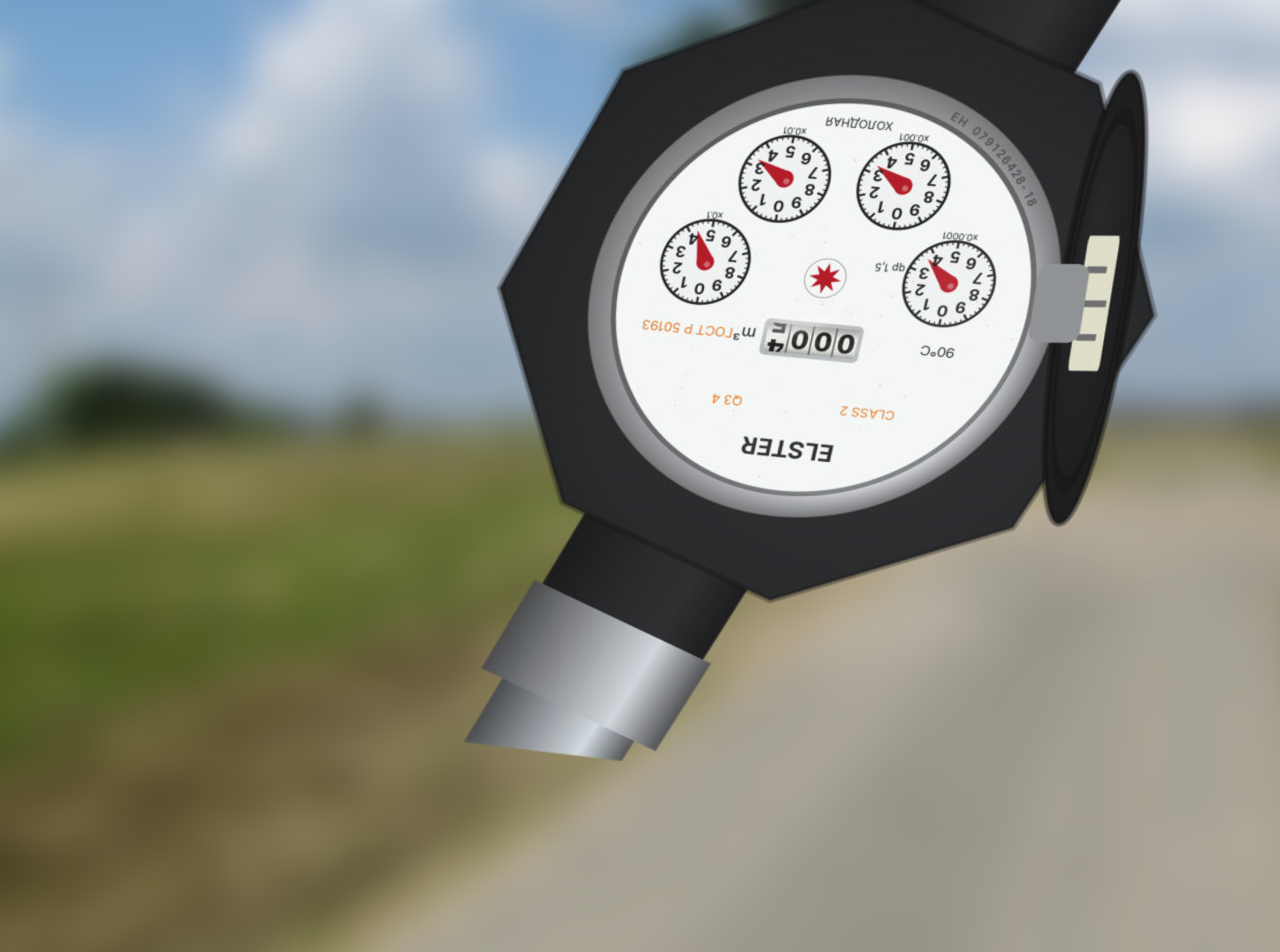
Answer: 4.4333 m³
